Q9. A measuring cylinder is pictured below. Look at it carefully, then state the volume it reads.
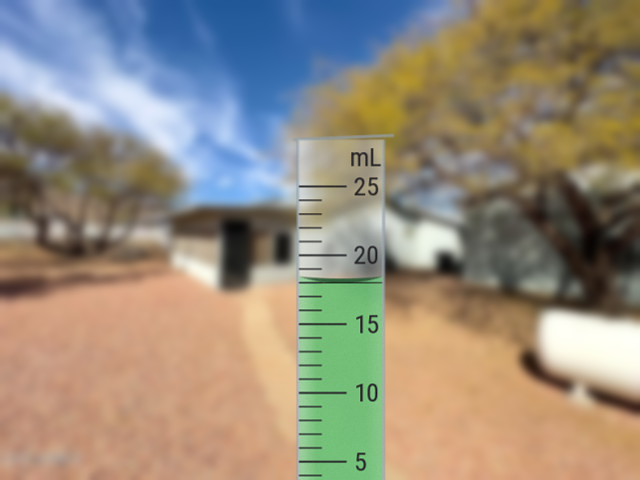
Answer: 18 mL
